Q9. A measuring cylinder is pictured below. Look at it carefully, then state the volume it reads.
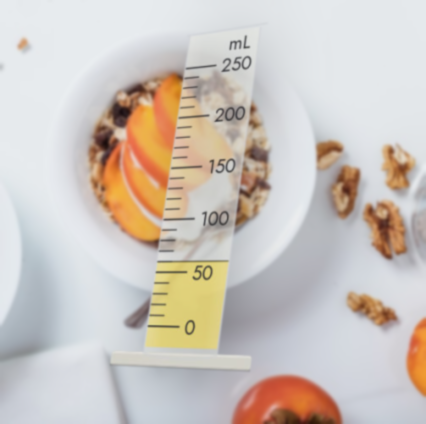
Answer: 60 mL
